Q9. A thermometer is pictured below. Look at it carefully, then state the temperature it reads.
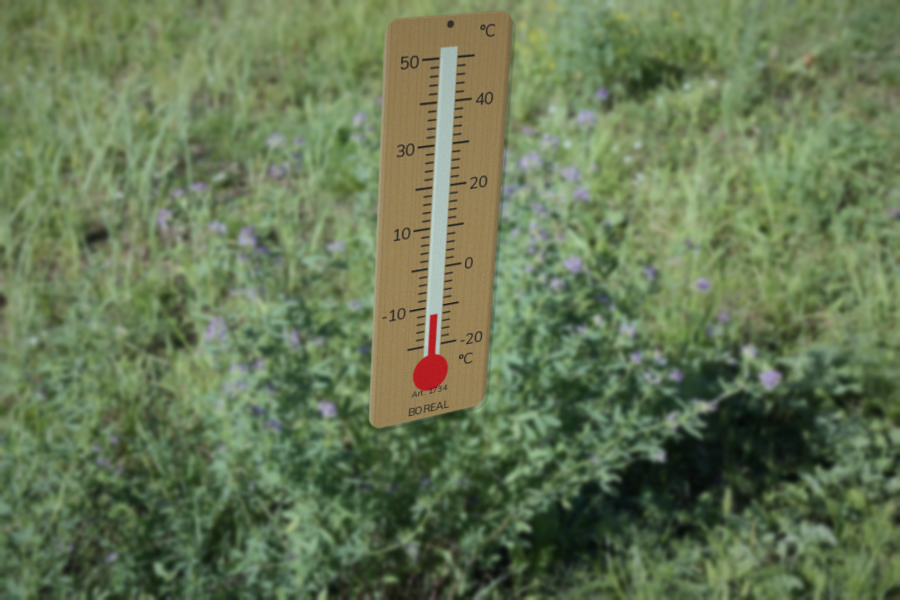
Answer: -12 °C
